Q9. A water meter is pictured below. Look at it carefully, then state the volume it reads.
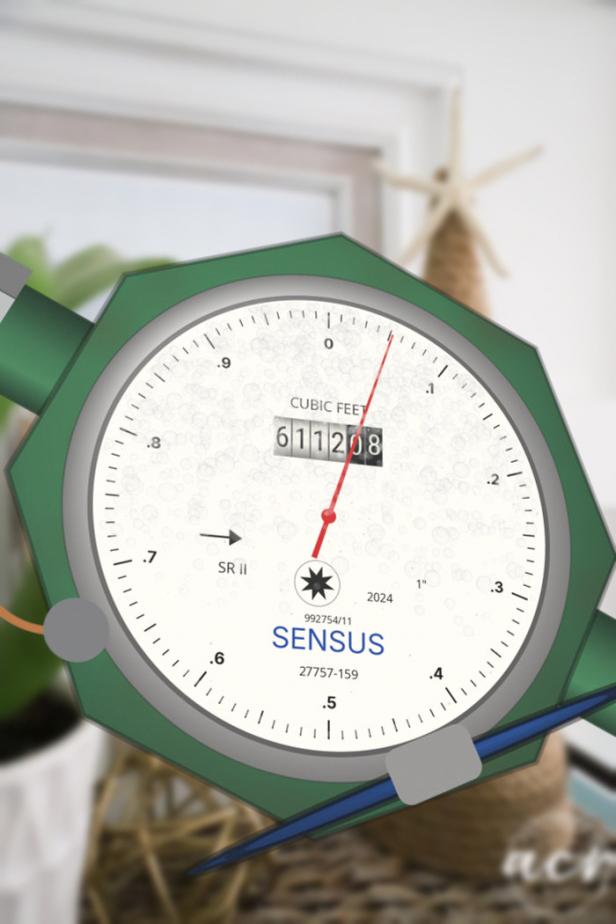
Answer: 611208.05 ft³
